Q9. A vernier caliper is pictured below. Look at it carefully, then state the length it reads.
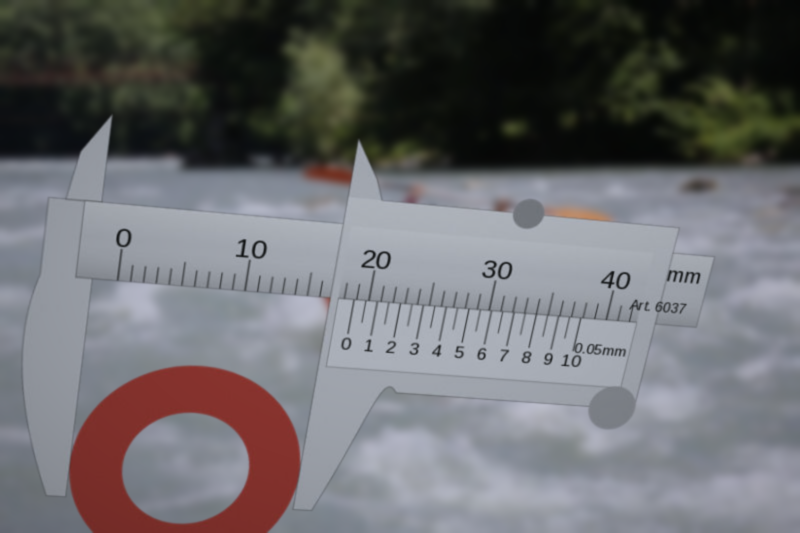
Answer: 18.8 mm
